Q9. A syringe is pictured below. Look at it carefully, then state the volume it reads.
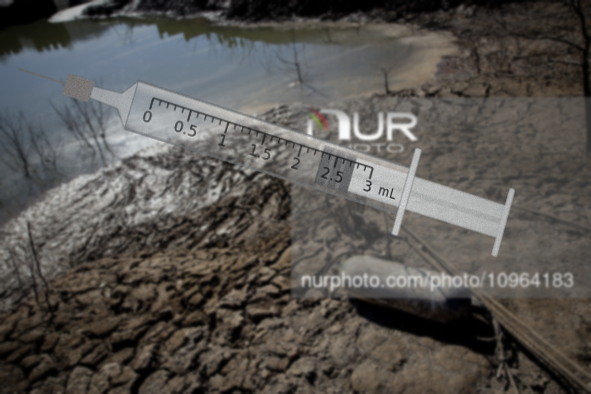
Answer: 2.3 mL
